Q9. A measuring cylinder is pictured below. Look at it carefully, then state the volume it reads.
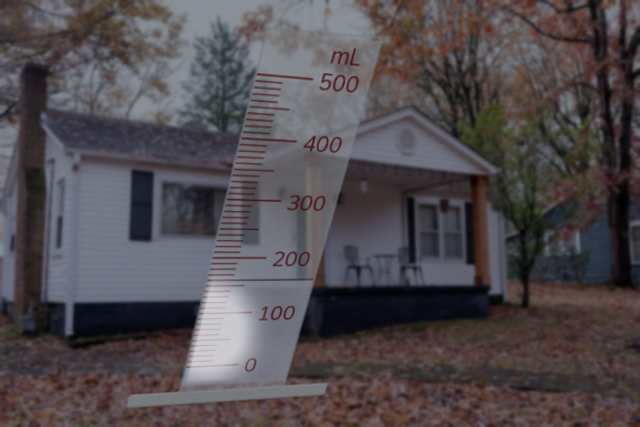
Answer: 160 mL
